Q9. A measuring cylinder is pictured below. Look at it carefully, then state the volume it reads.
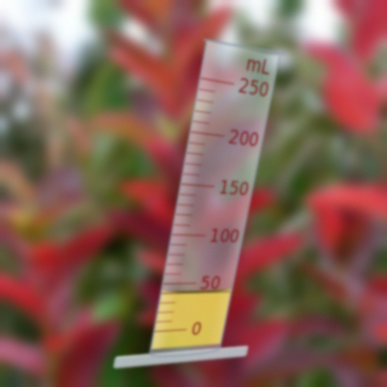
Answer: 40 mL
